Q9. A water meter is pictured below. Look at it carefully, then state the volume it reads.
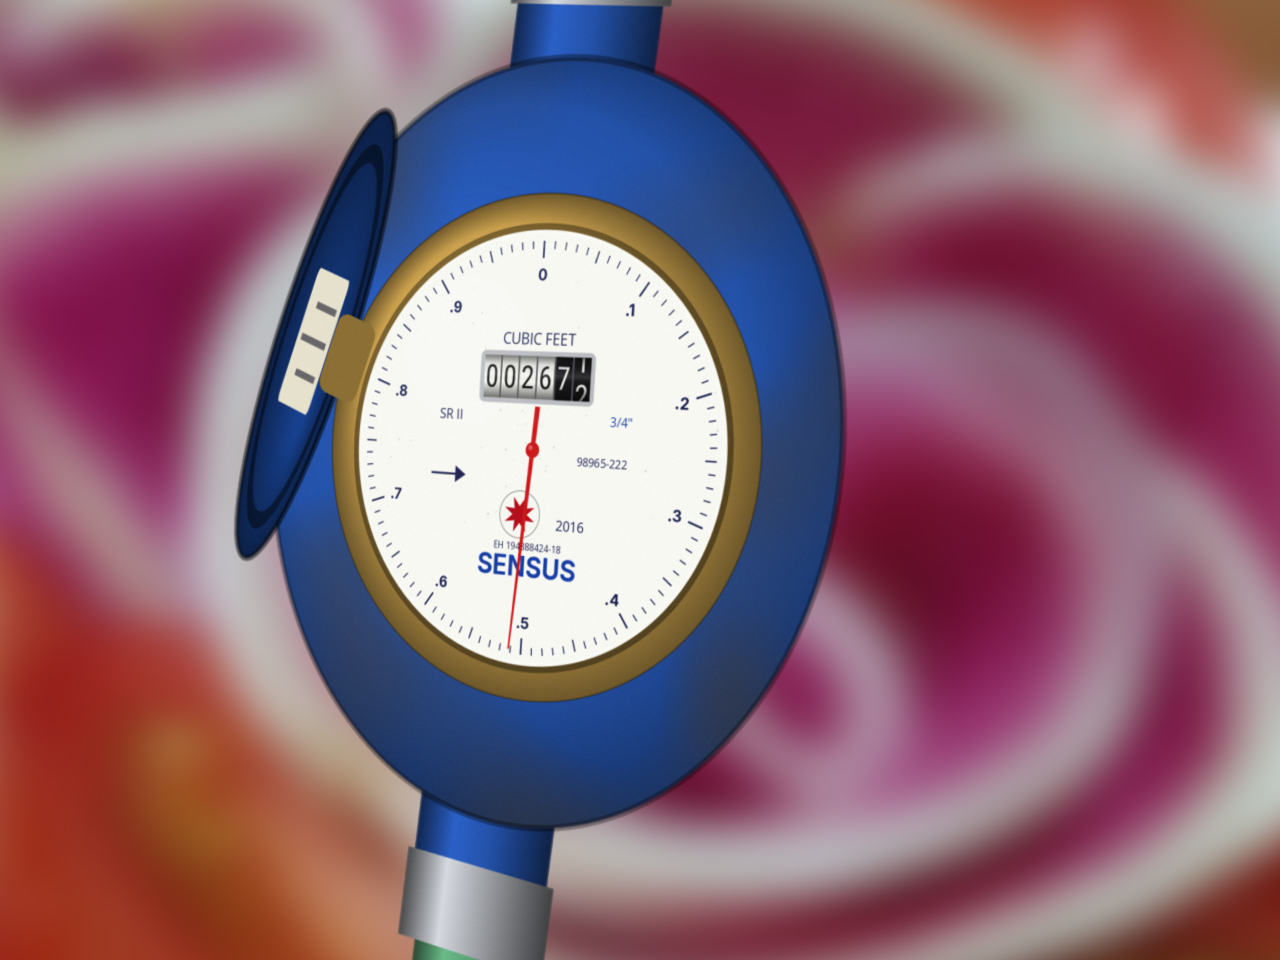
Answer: 2671.51 ft³
